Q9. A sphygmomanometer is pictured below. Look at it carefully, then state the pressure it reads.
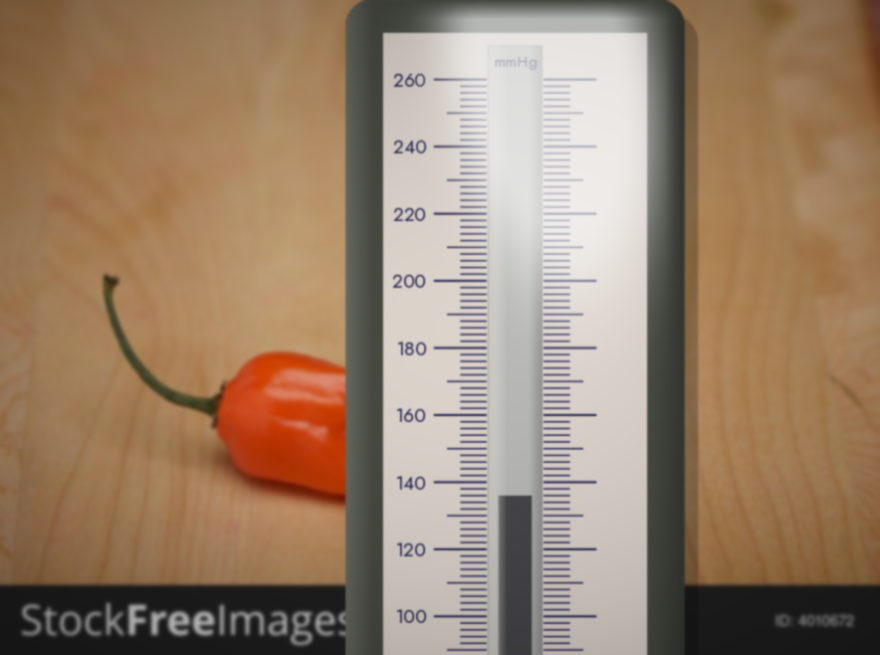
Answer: 136 mmHg
